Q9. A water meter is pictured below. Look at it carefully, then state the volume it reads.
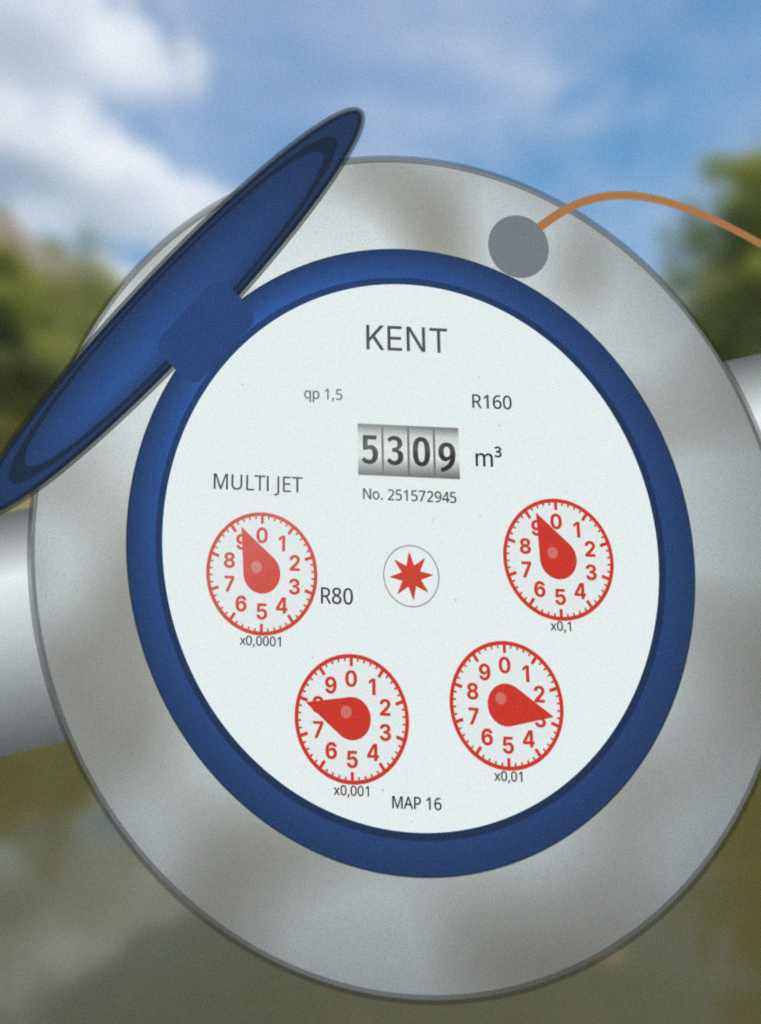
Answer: 5308.9279 m³
